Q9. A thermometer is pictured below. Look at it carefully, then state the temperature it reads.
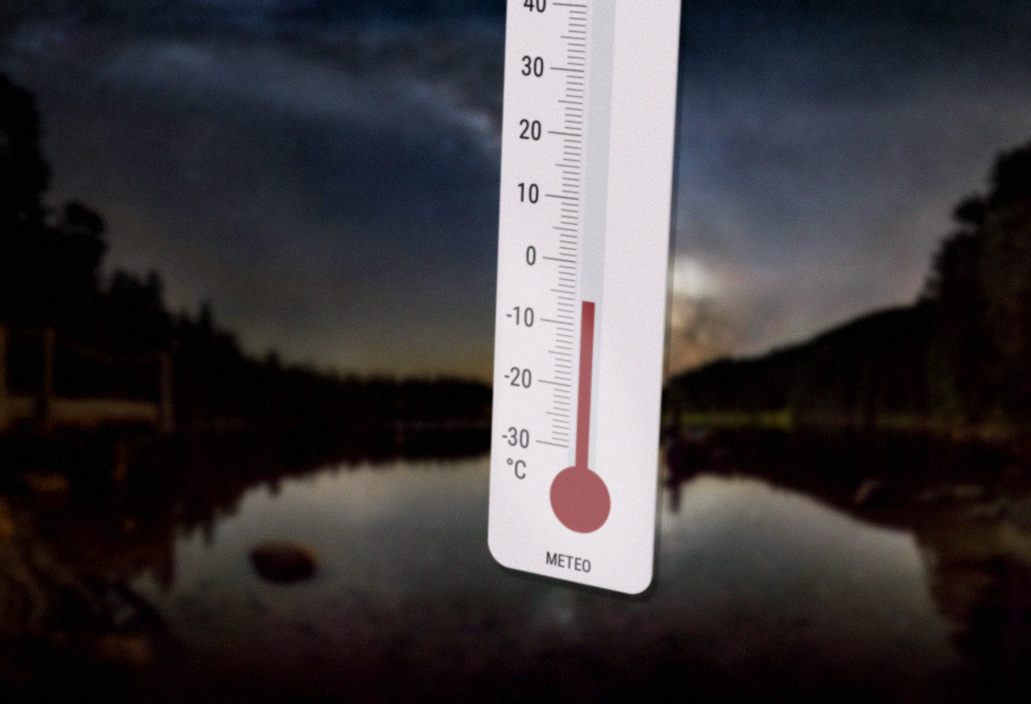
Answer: -6 °C
